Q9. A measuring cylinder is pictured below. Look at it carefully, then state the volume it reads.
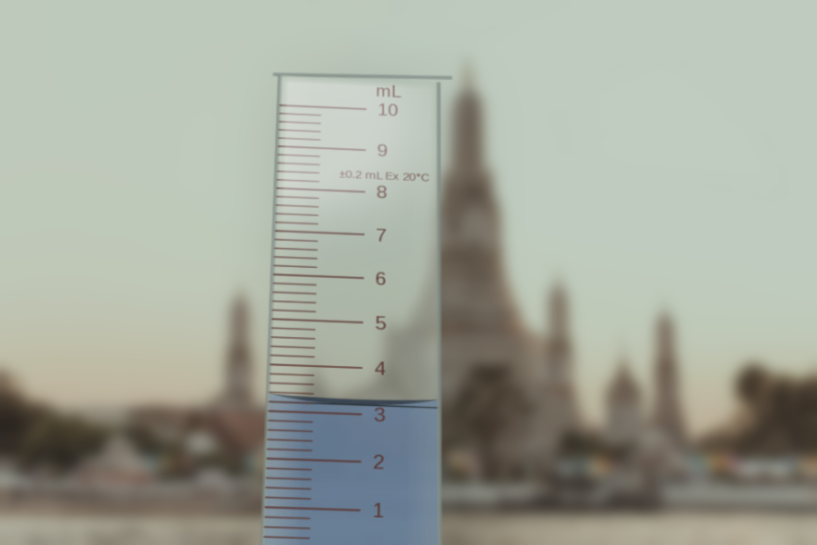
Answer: 3.2 mL
